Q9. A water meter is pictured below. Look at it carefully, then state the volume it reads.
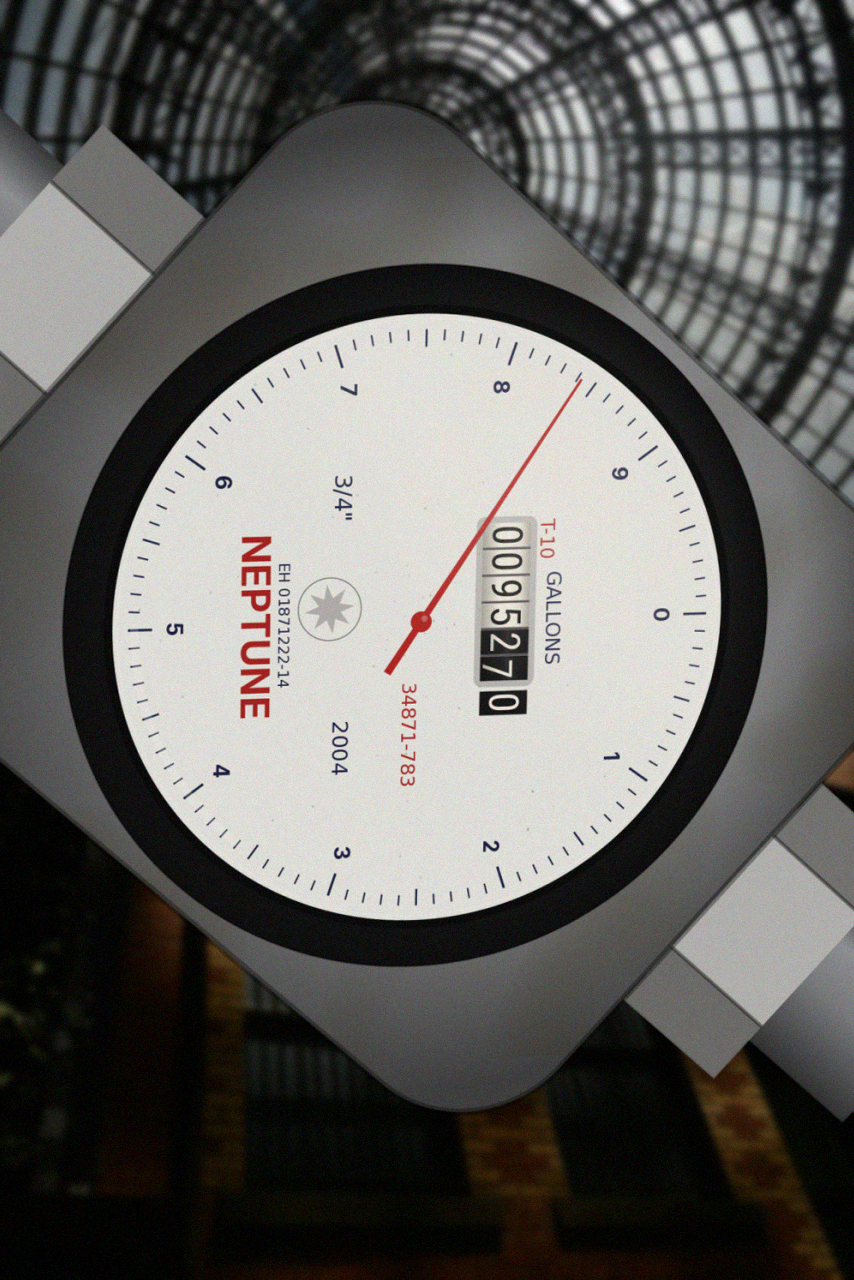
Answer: 95268.4 gal
